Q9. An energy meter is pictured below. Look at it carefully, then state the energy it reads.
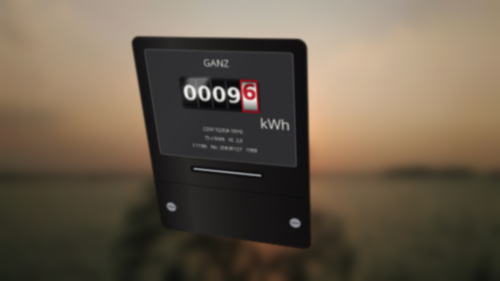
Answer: 9.6 kWh
